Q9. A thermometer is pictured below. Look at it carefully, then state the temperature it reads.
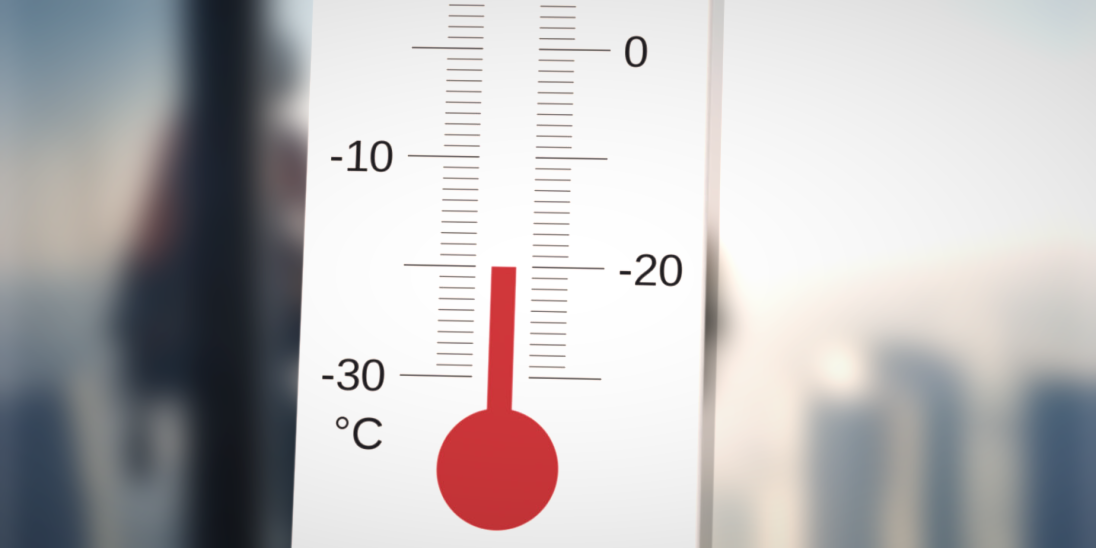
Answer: -20 °C
